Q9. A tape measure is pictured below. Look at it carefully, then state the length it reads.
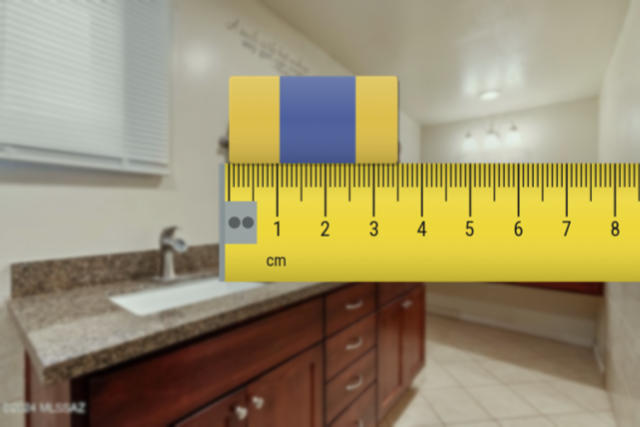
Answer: 3.5 cm
